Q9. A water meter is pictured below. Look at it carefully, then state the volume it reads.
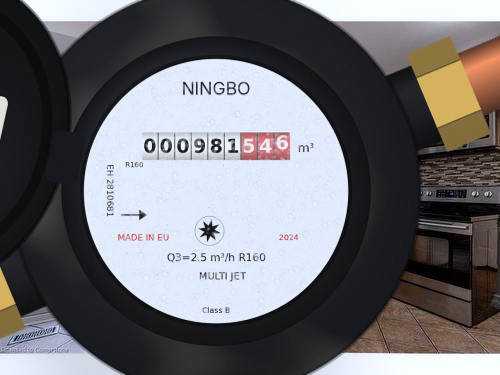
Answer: 981.546 m³
